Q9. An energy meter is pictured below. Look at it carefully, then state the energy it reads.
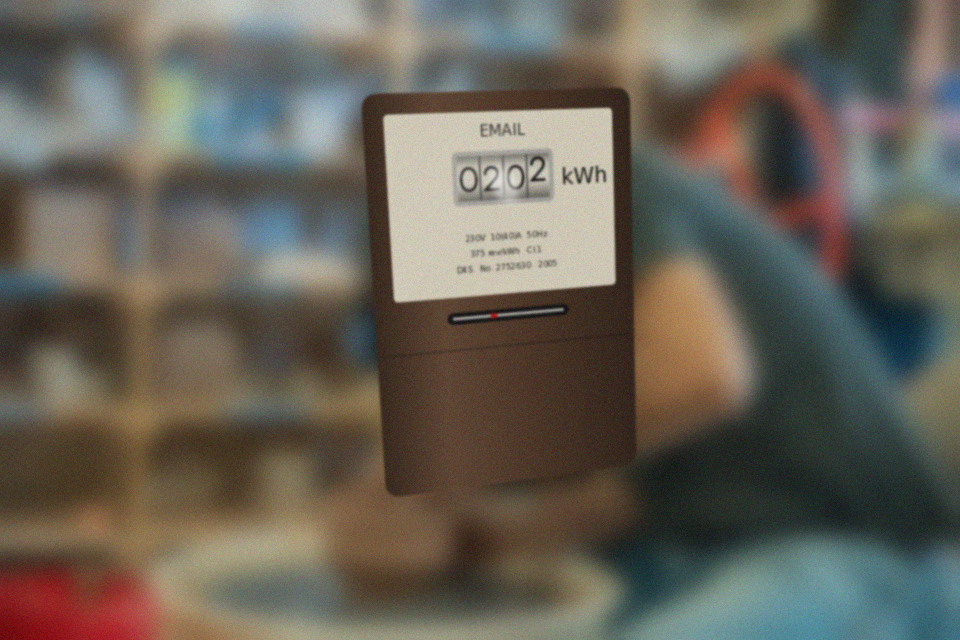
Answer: 202 kWh
